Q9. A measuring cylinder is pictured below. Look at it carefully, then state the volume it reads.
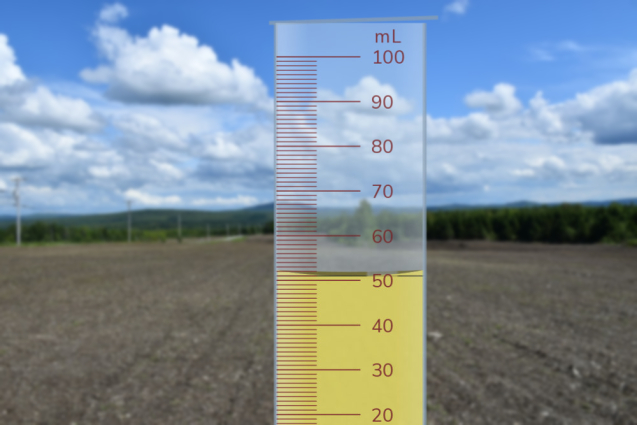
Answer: 51 mL
